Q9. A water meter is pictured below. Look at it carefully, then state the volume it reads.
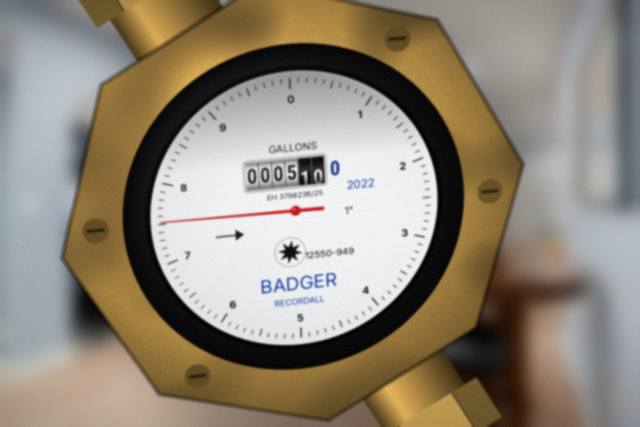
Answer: 5097.5 gal
